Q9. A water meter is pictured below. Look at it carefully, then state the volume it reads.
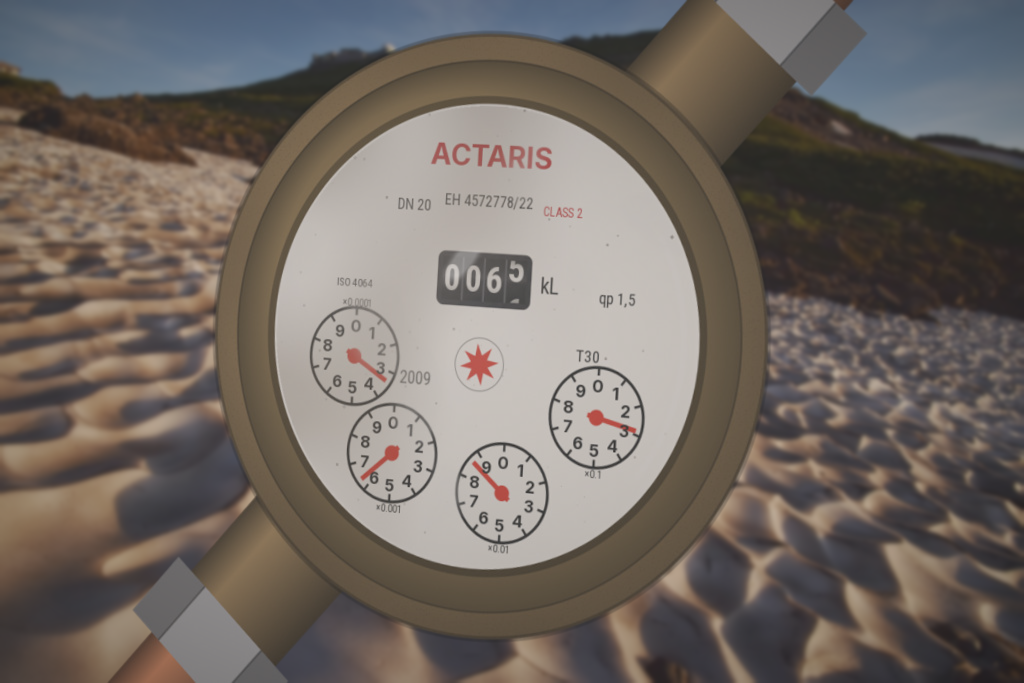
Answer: 65.2863 kL
